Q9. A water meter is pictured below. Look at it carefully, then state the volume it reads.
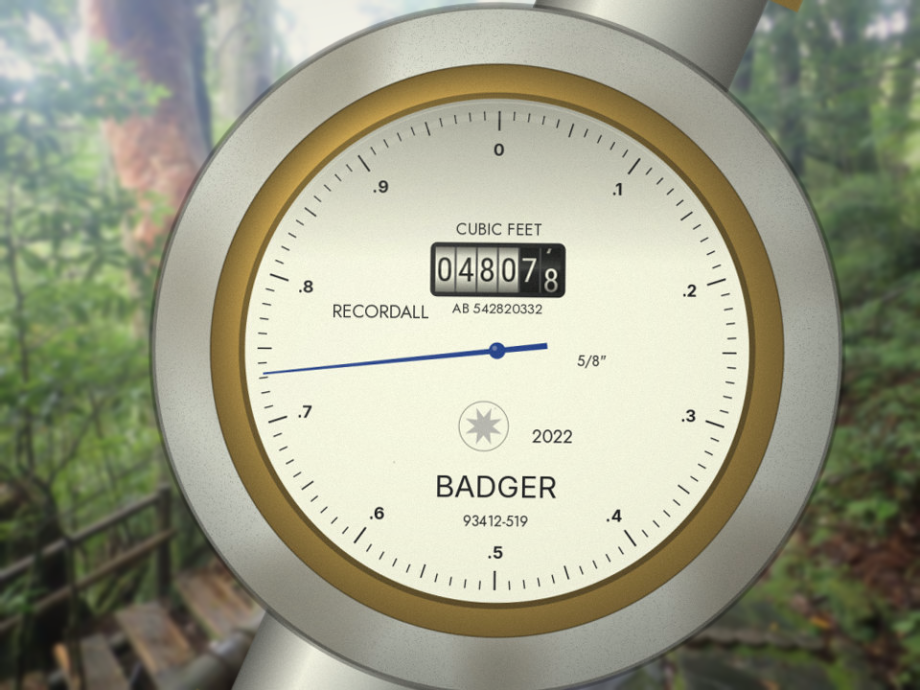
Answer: 48077.73 ft³
